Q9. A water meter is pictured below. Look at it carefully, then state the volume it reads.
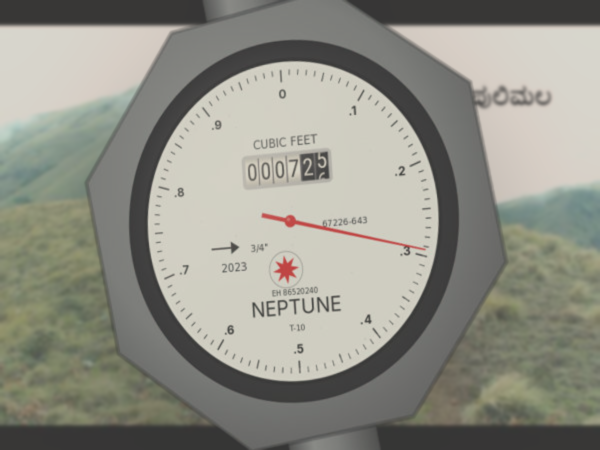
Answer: 725.29 ft³
